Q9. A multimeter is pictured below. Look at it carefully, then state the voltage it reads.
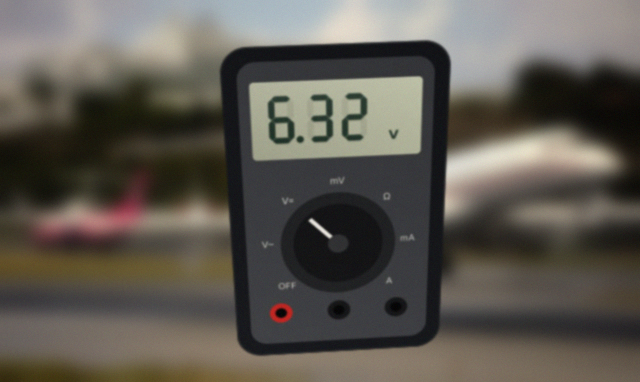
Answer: 6.32 V
